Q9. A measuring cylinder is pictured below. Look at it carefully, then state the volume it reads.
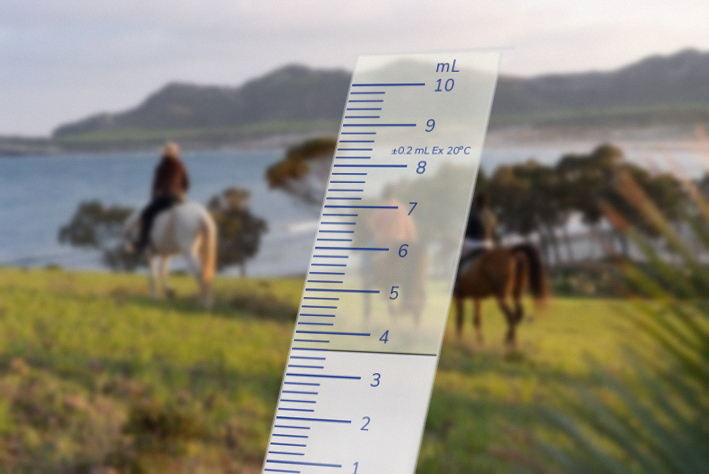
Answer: 3.6 mL
